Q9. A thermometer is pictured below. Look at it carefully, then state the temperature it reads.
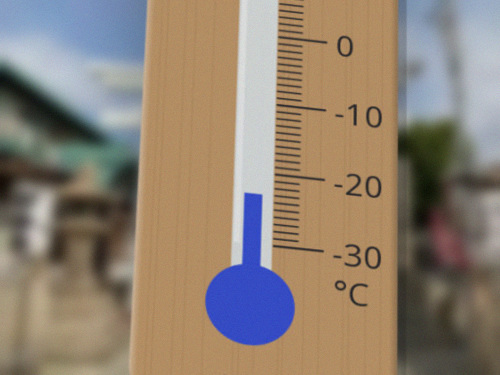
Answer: -23 °C
